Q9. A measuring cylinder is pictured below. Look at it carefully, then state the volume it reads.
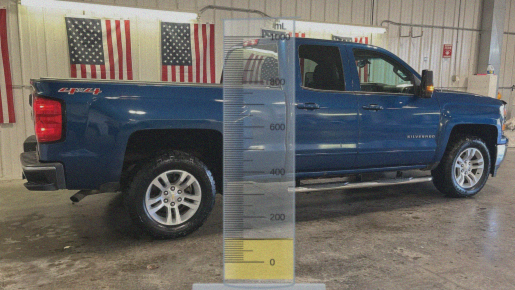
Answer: 100 mL
